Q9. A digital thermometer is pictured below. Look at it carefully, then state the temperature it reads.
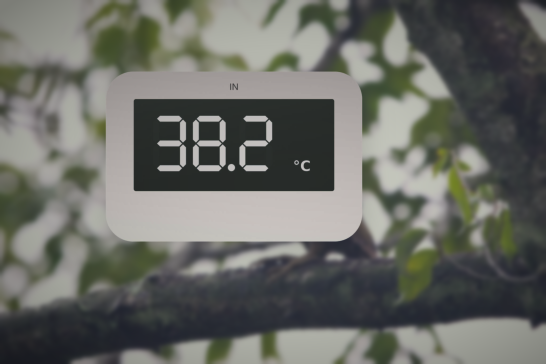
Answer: 38.2 °C
